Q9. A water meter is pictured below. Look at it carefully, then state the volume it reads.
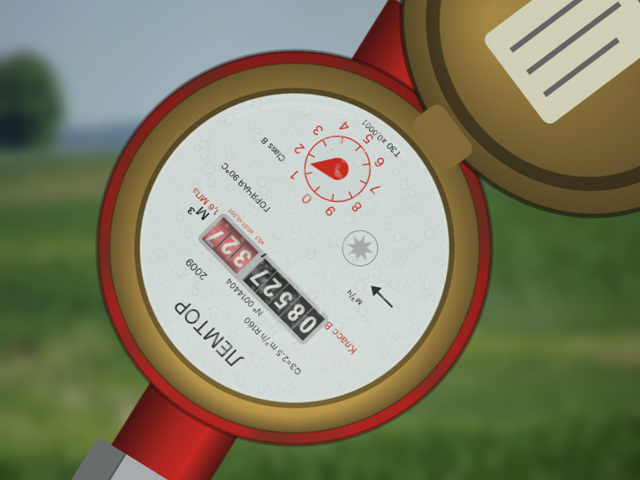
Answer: 8527.3271 m³
